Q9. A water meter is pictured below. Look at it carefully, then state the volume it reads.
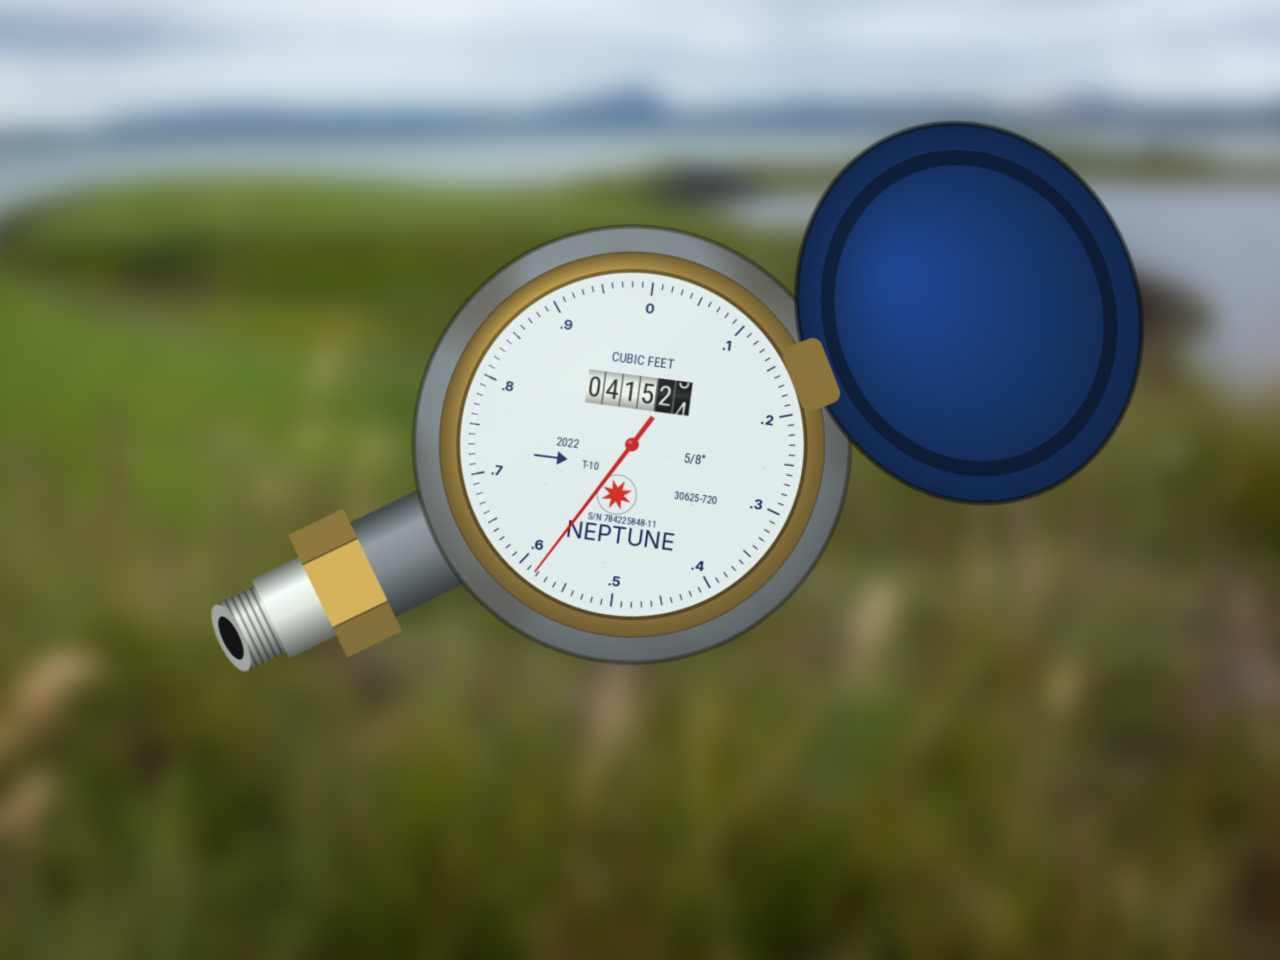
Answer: 41523.58 ft³
